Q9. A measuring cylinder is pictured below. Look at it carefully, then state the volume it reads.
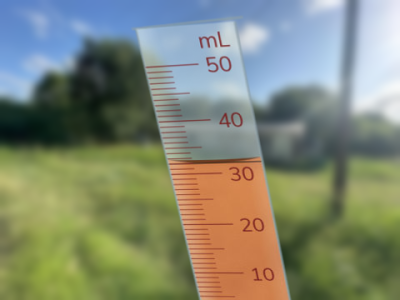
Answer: 32 mL
